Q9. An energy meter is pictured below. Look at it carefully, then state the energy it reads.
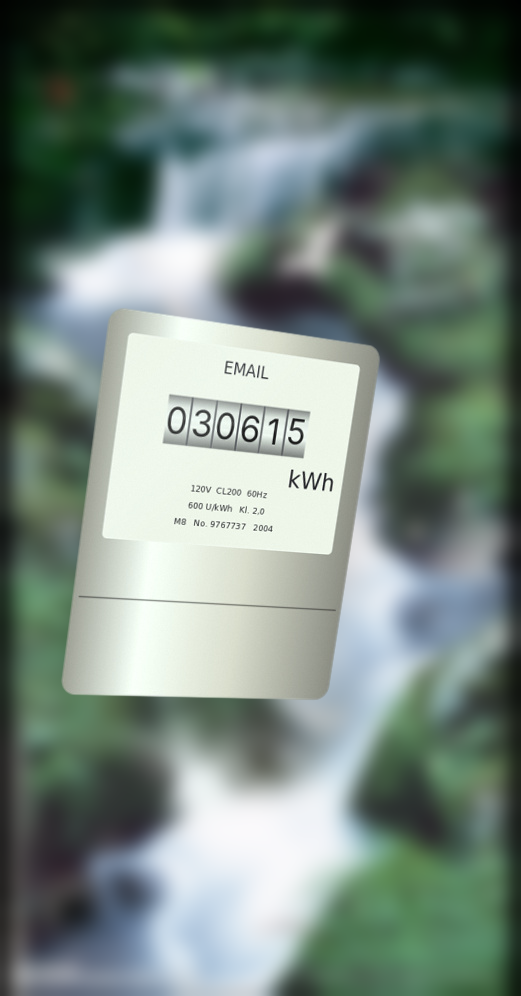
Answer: 30615 kWh
